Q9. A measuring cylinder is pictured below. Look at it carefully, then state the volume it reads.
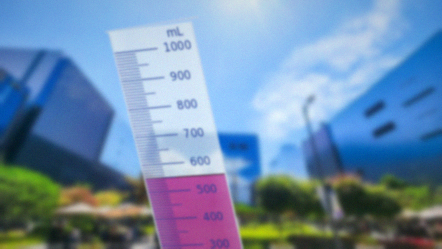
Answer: 550 mL
